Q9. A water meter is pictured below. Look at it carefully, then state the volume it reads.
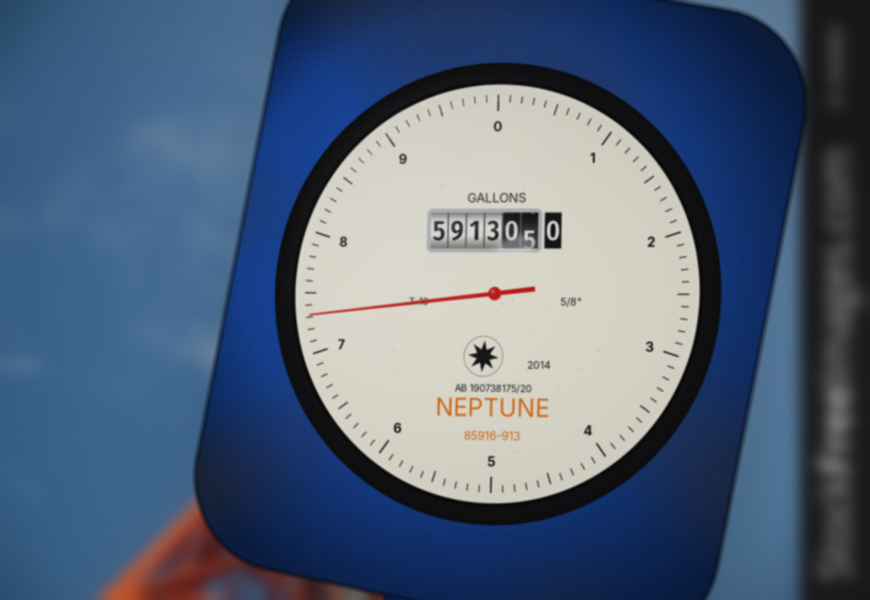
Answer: 5913047.3 gal
